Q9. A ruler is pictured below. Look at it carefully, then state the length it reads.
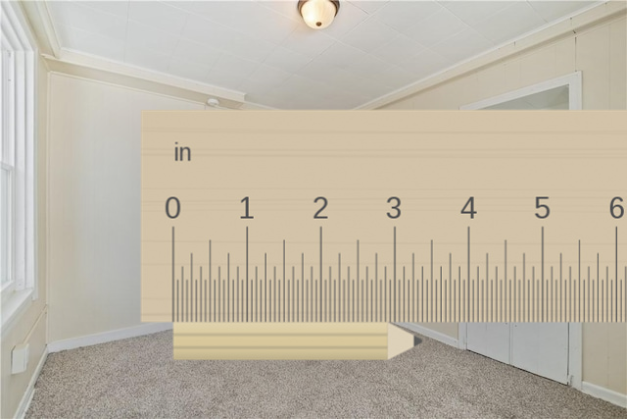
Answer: 3.375 in
